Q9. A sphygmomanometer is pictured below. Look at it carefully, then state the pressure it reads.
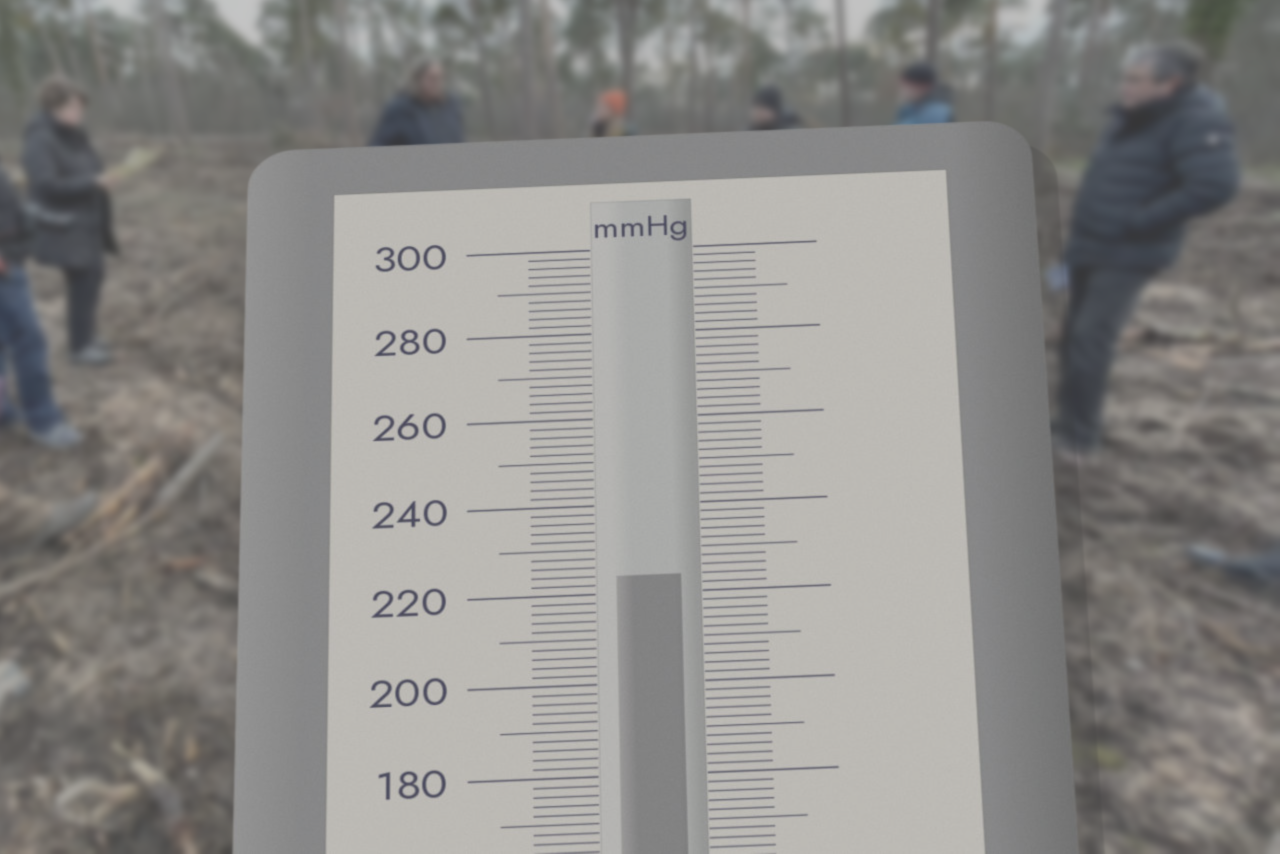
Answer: 224 mmHg
